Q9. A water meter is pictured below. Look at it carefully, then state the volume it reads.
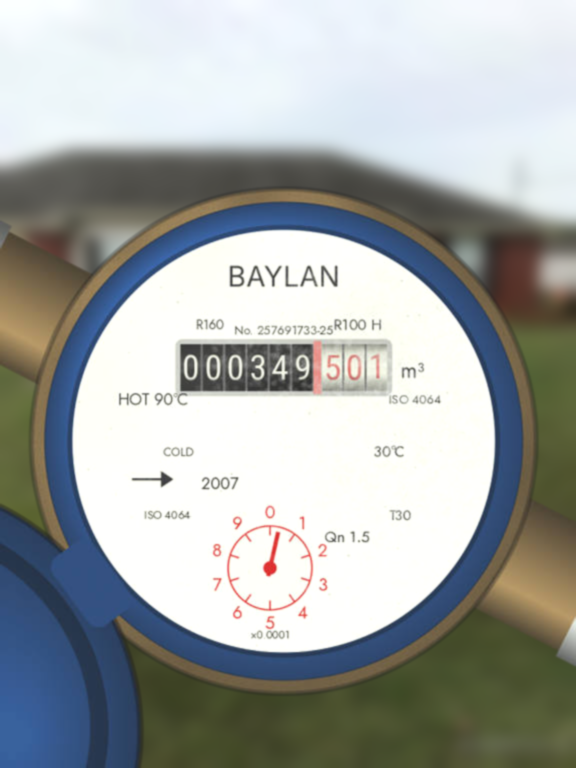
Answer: 349.5010 m³
